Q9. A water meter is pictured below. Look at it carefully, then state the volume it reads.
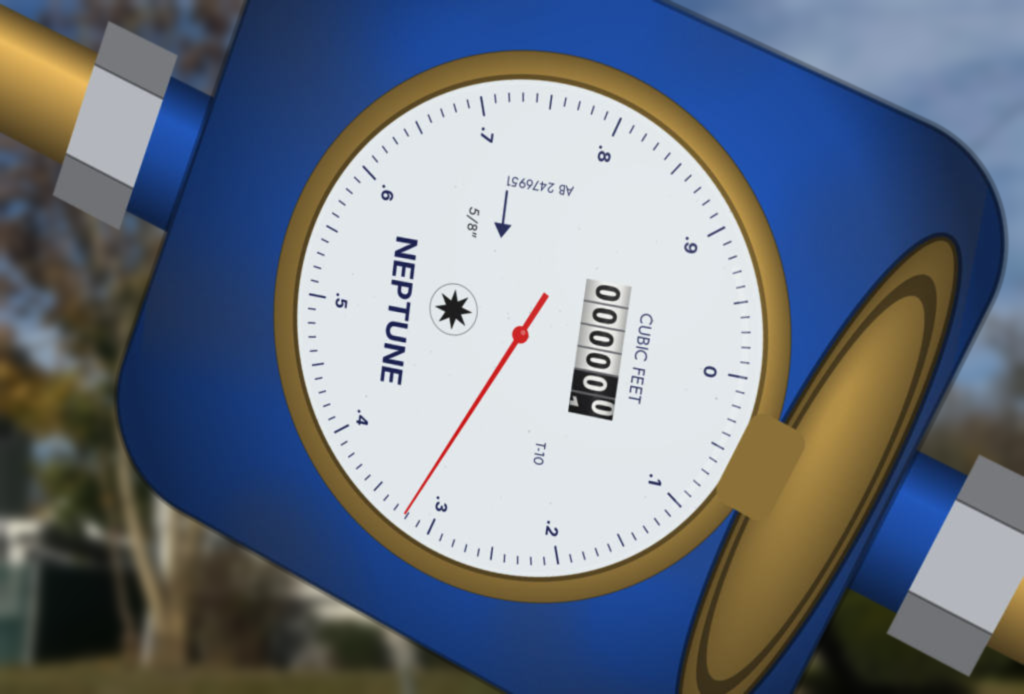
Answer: 0.32 ft³
